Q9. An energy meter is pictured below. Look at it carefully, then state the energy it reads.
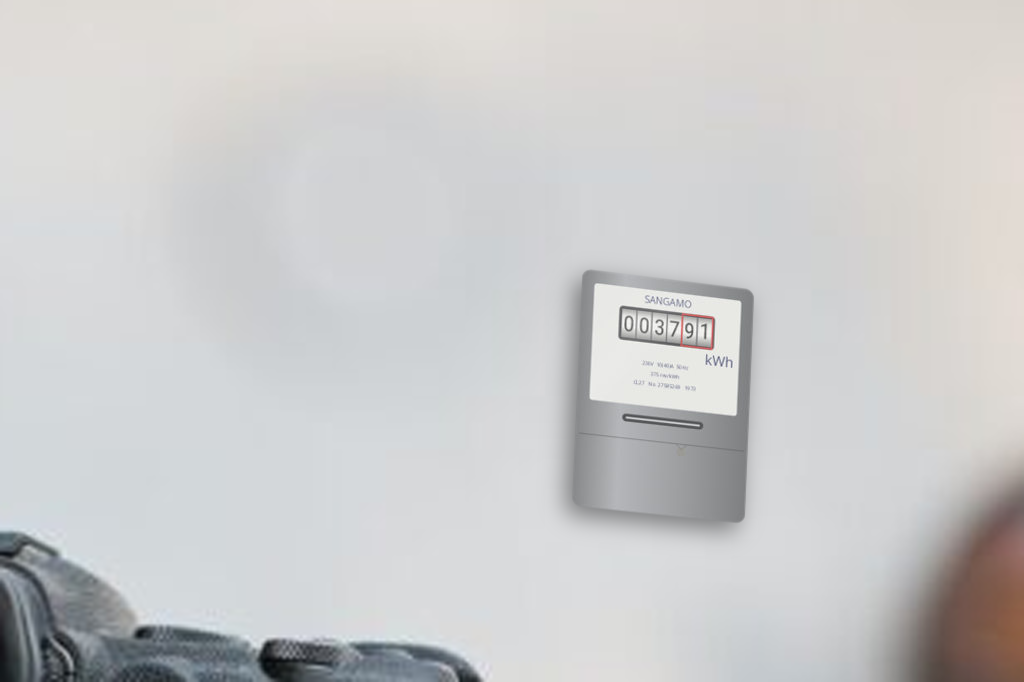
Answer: 37.91 kWh
